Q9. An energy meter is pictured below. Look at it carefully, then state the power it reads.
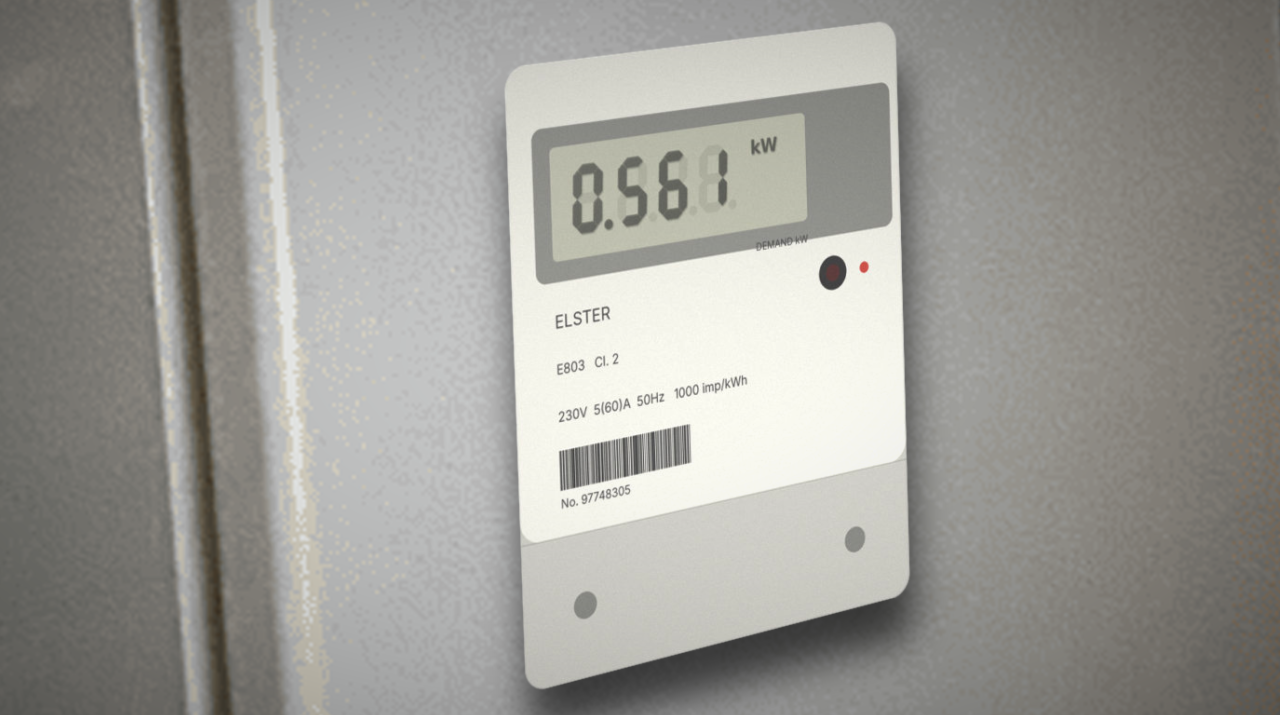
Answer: 0.561 kW
